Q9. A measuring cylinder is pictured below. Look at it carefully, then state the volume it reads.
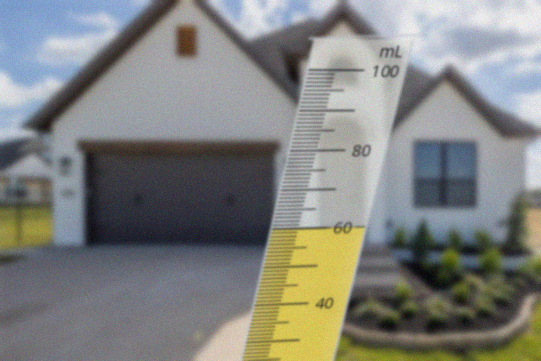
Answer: 60 mL
